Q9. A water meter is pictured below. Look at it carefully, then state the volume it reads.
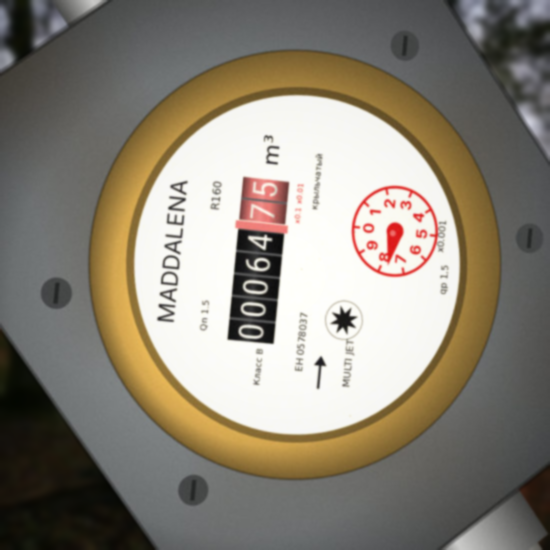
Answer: 64.757 m³
